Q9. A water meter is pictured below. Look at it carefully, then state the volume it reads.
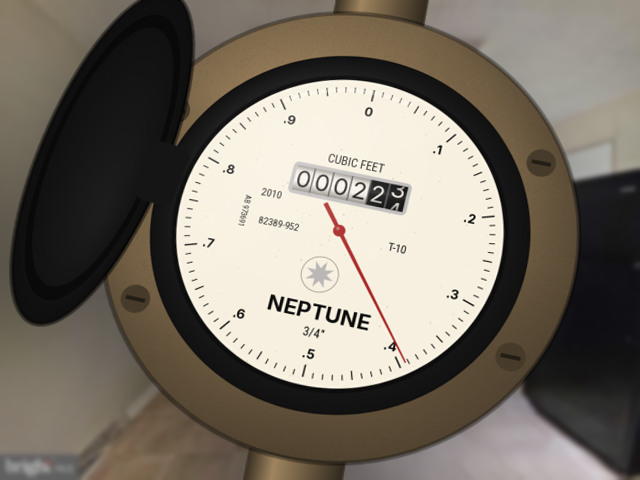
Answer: 223.39 ft³
